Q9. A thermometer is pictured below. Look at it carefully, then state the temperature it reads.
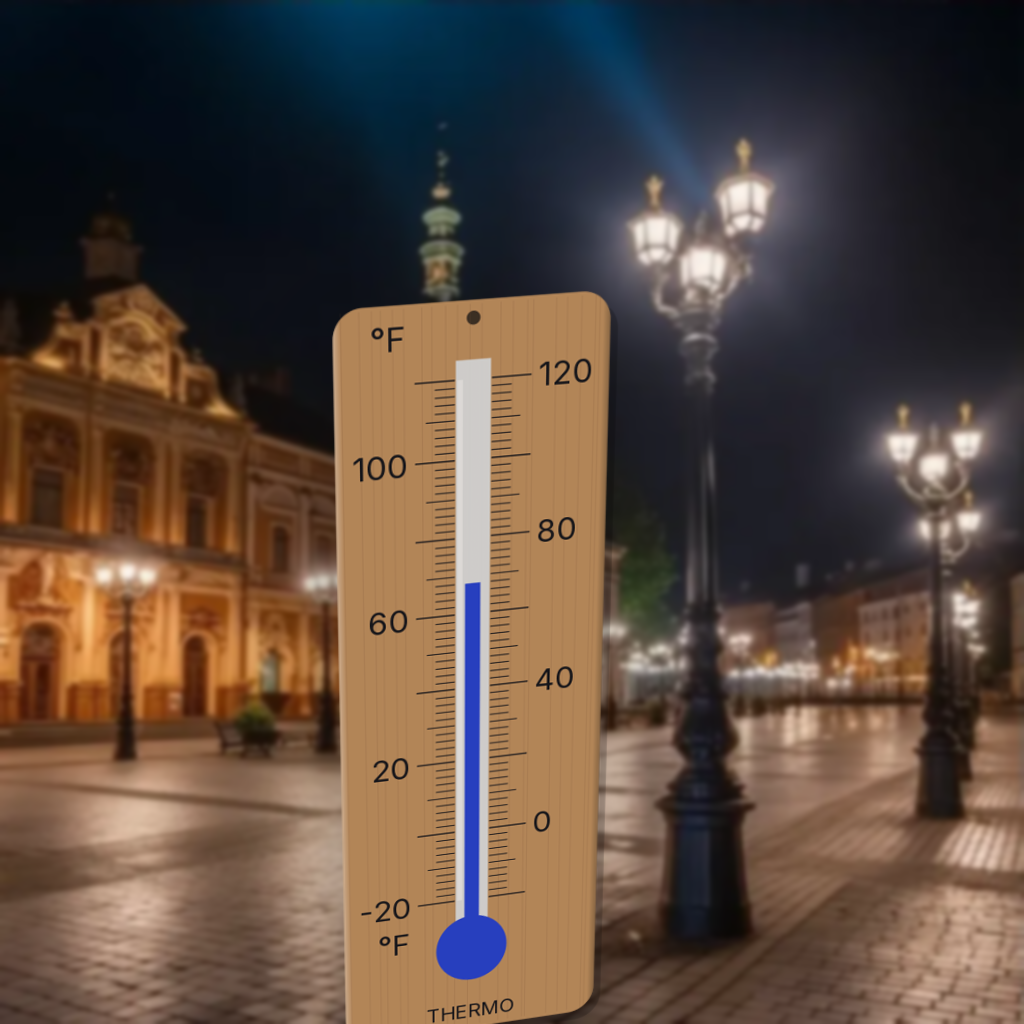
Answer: 68 °F
